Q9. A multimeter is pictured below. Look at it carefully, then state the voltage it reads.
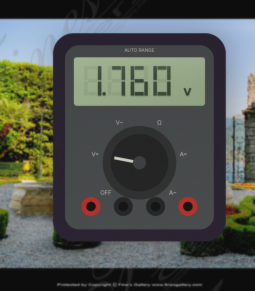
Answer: 1.760 V
